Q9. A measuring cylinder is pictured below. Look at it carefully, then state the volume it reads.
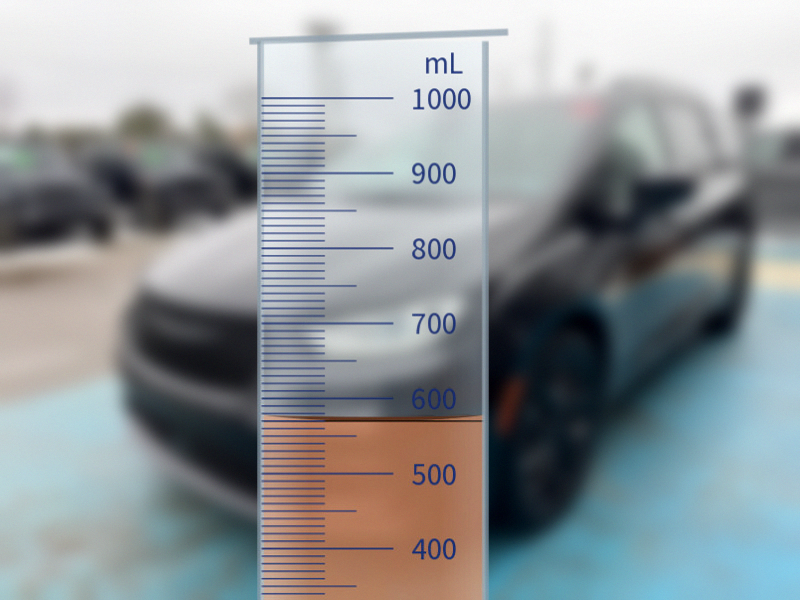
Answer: 570 mL
